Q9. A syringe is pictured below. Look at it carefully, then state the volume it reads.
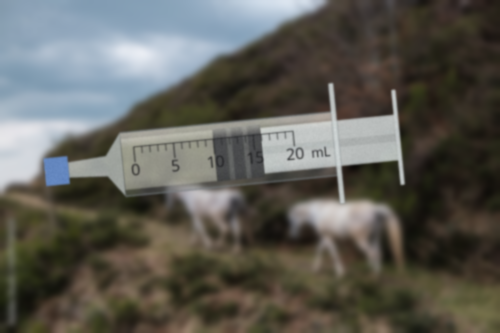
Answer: 10 mL
